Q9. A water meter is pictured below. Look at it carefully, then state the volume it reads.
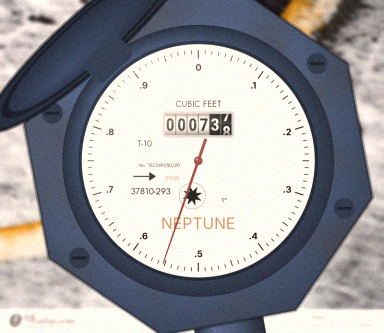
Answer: 737.55 ft³
